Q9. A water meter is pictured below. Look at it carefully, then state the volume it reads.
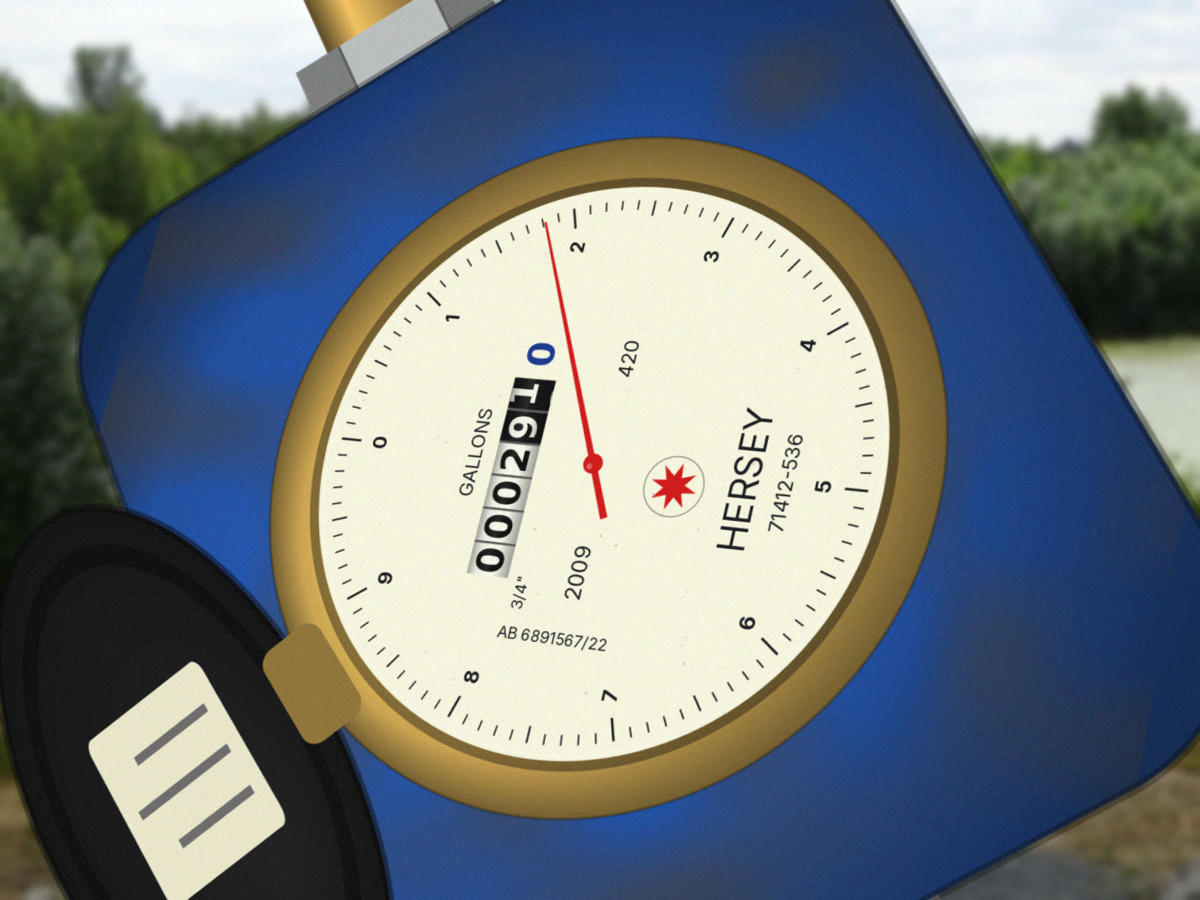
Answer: 2911.8 gal
